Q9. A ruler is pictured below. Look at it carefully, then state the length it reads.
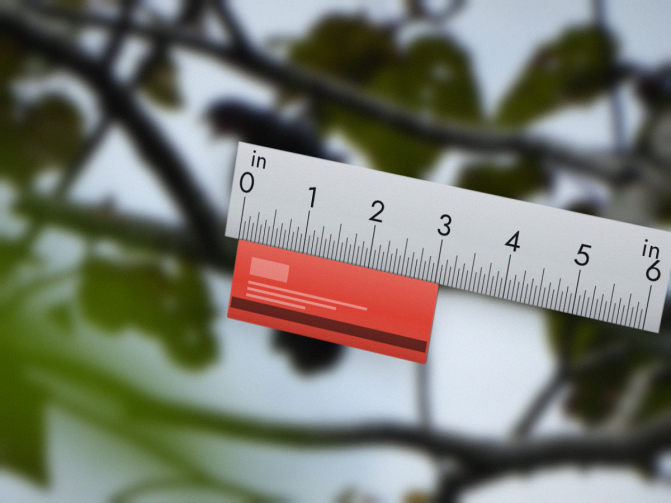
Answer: 3.0625 in
